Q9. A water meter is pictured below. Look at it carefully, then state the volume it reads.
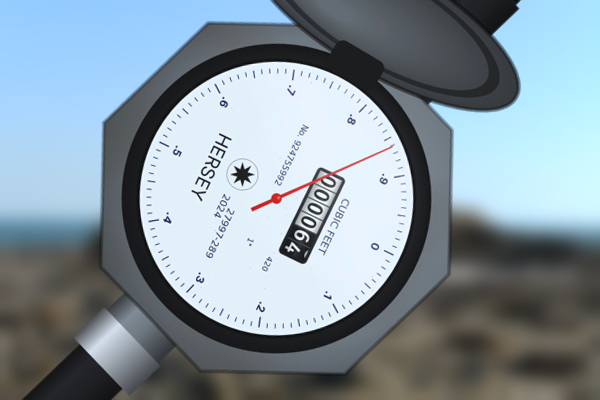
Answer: 63.86 ft³
